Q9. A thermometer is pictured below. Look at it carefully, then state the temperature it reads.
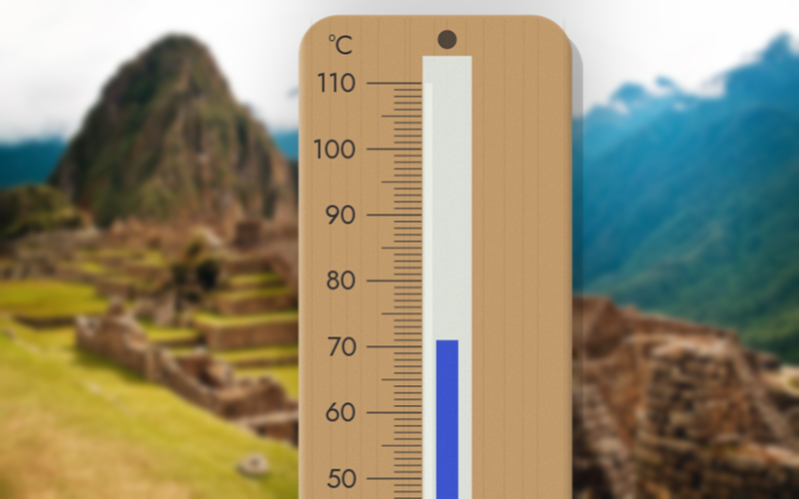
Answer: 71 °C
